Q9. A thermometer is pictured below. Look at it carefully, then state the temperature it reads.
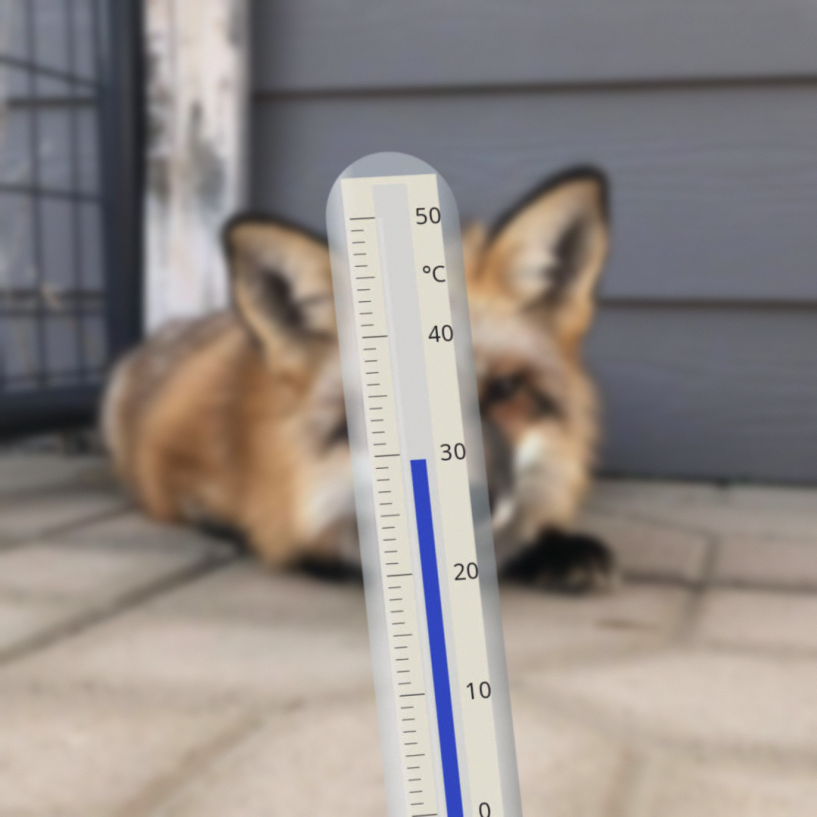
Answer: 29.5 °C
